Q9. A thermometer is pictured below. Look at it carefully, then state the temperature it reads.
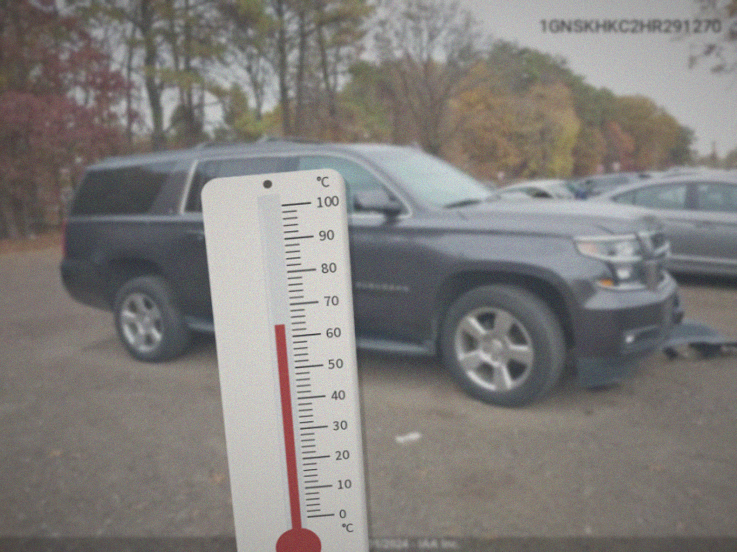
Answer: 64 °C
